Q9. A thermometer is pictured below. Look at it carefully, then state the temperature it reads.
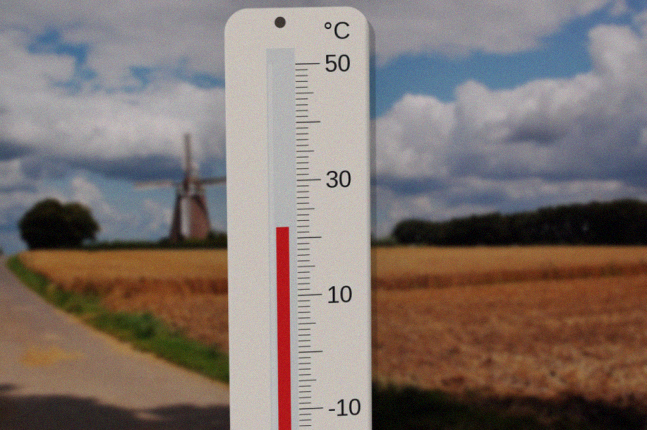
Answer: 22 °C
